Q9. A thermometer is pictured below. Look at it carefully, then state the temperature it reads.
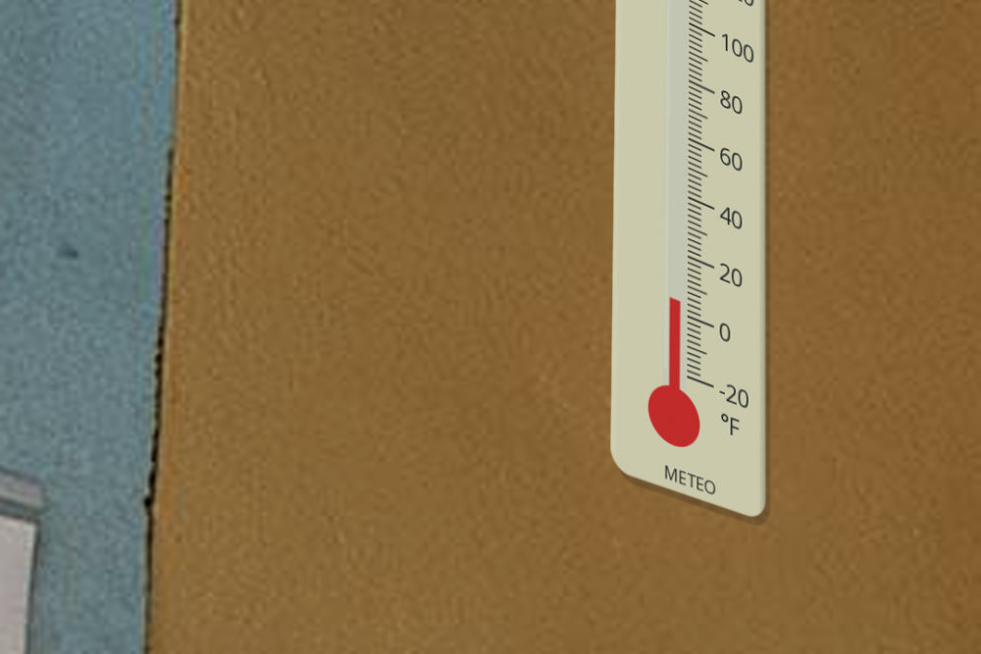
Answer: 4 °F
